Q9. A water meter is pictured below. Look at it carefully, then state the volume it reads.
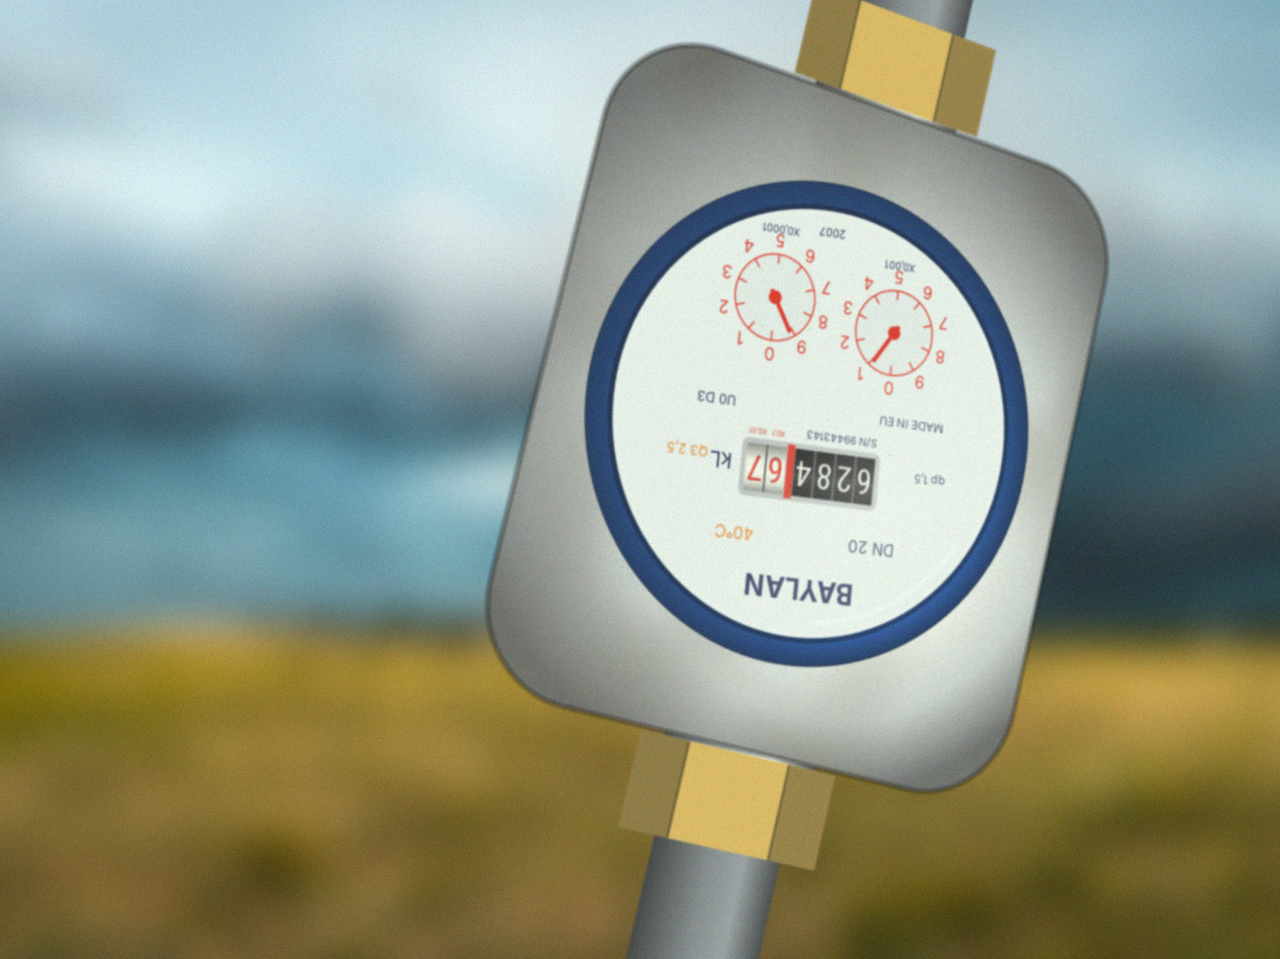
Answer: 6284.6709 kL
